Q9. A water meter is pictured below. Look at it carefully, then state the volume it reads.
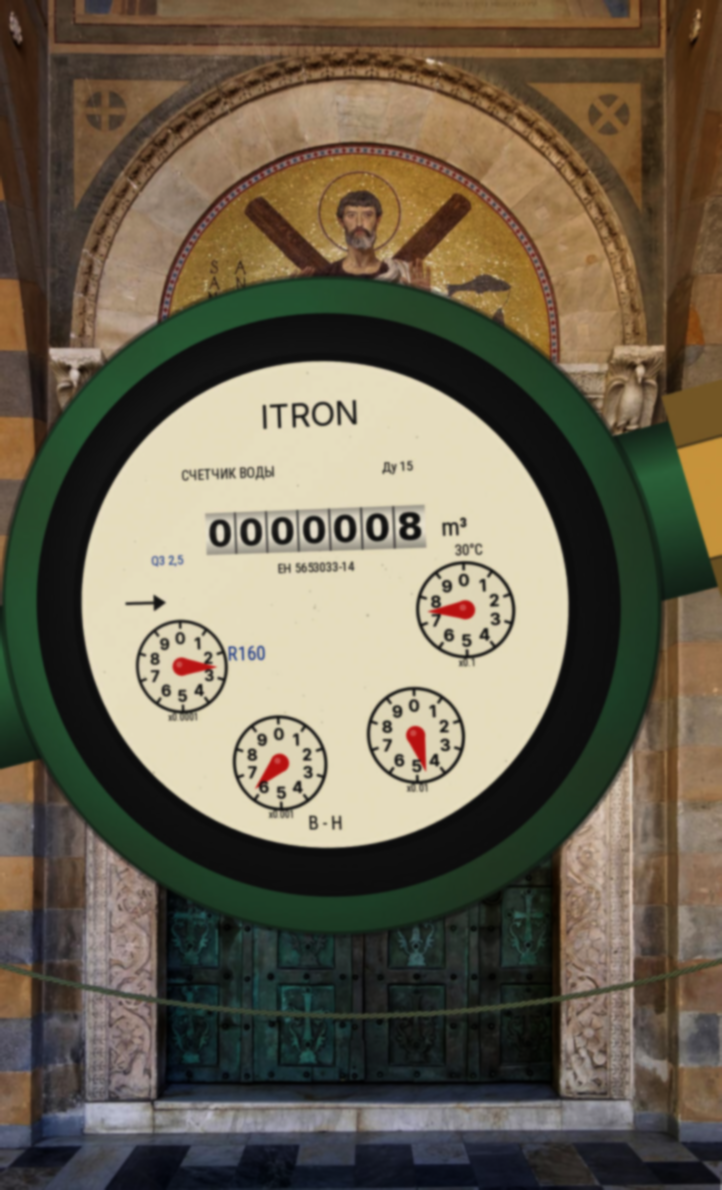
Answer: 8.7462 m³
